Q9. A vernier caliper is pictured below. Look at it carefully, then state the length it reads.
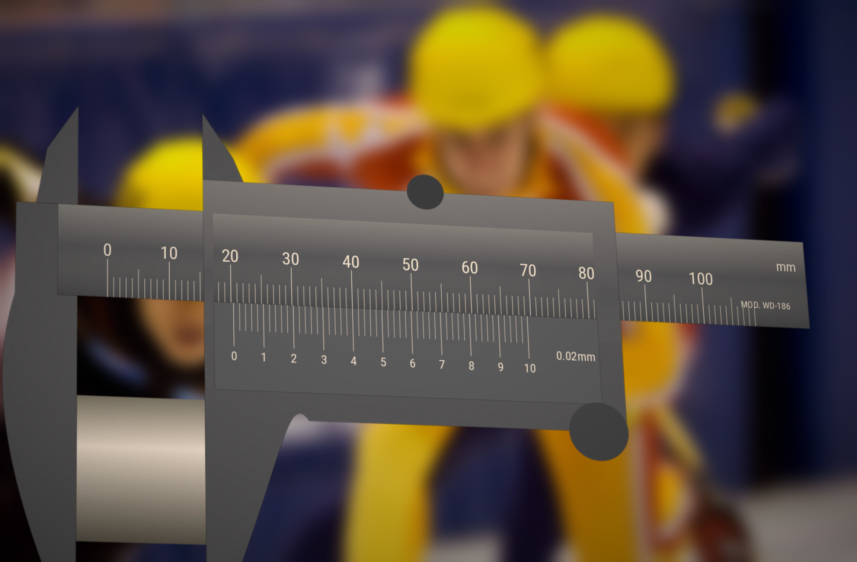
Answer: 20.4 mm
